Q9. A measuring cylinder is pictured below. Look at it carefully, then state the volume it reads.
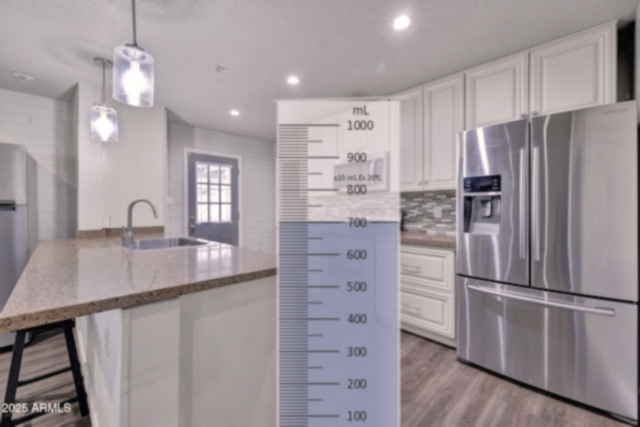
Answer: 700 mL
